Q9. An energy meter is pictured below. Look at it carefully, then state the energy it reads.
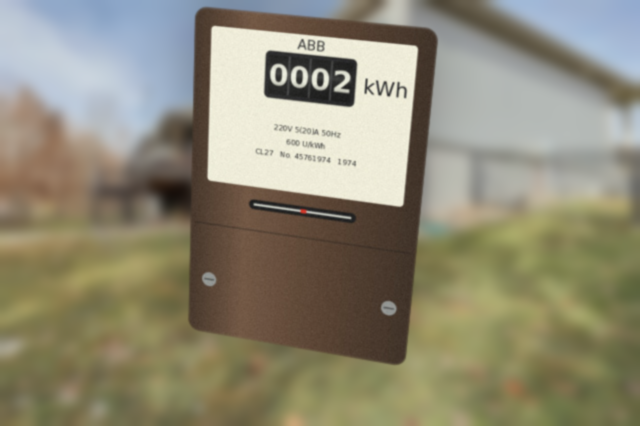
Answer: 2 kWh
